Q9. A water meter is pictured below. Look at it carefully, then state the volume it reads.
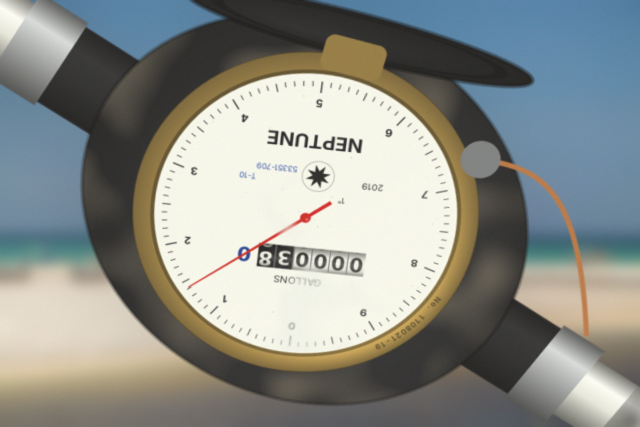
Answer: 381.4 gal
